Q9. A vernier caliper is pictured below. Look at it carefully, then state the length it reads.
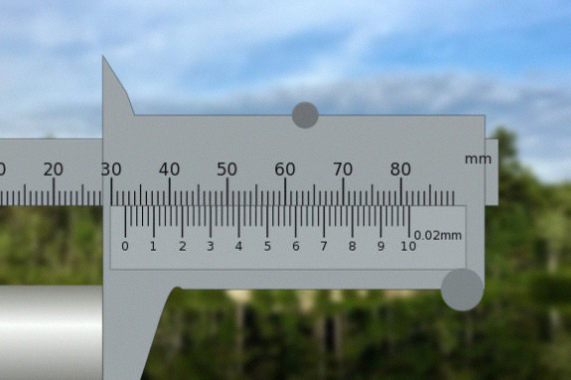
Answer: 32.4 mm
